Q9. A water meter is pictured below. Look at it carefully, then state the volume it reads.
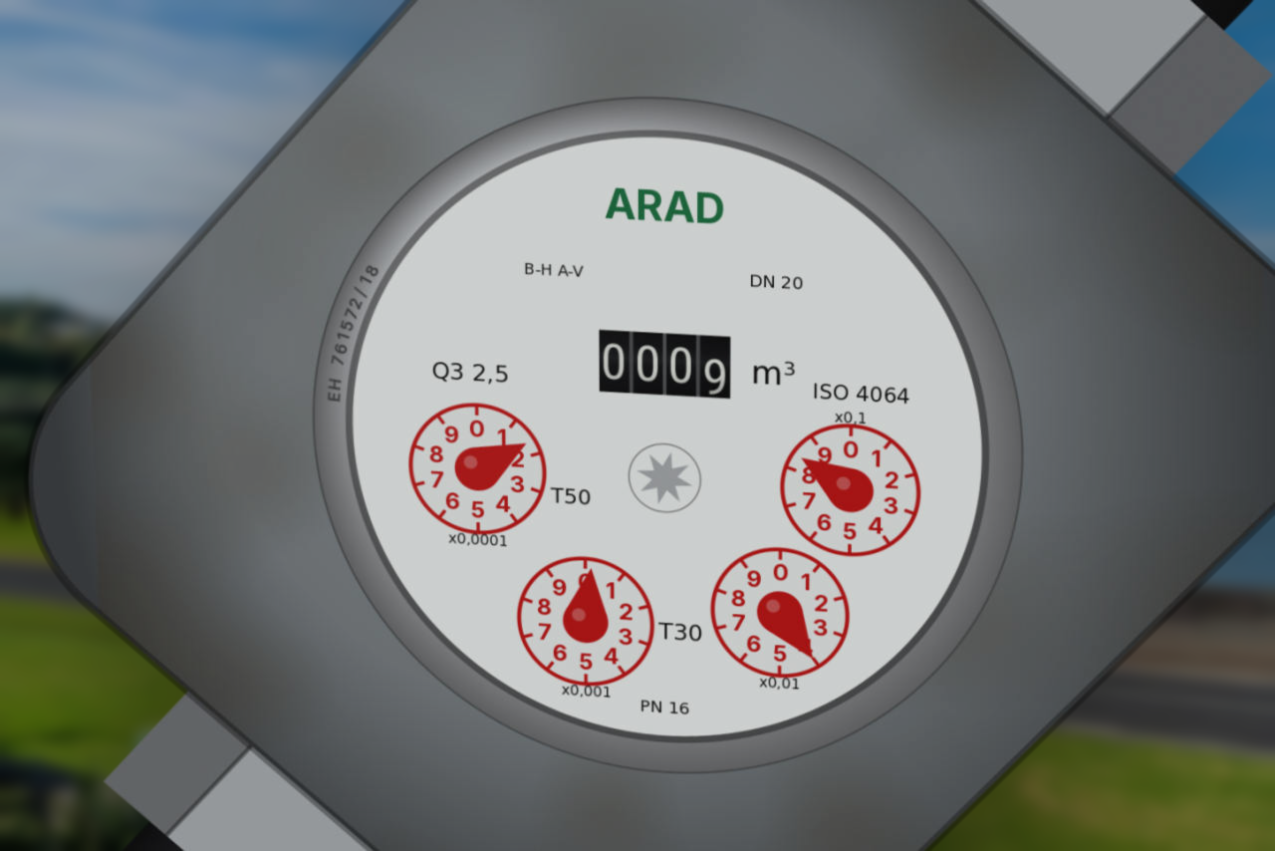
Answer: 8.8401 m³
